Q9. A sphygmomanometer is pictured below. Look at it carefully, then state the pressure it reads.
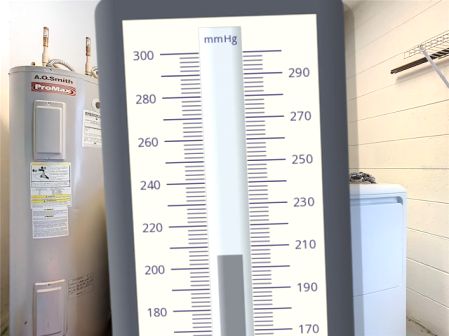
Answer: 206 mmHg
